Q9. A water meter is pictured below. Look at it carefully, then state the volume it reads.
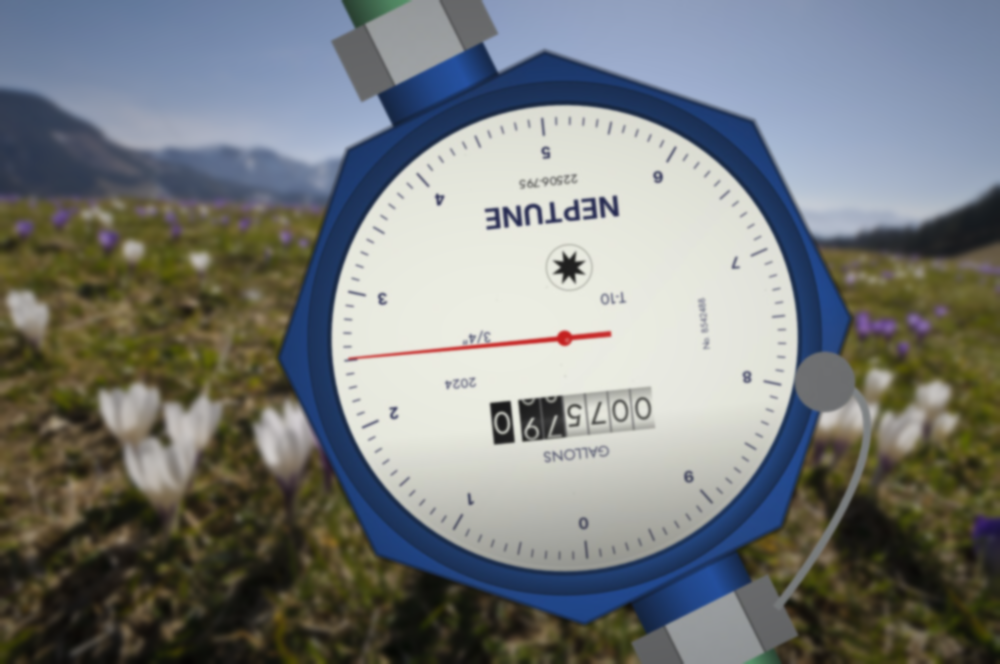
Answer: 75792.5 gal
